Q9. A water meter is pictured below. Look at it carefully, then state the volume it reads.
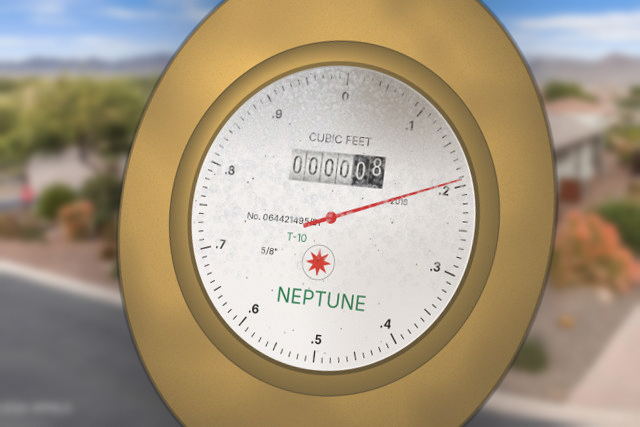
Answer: 8.19 ft³
